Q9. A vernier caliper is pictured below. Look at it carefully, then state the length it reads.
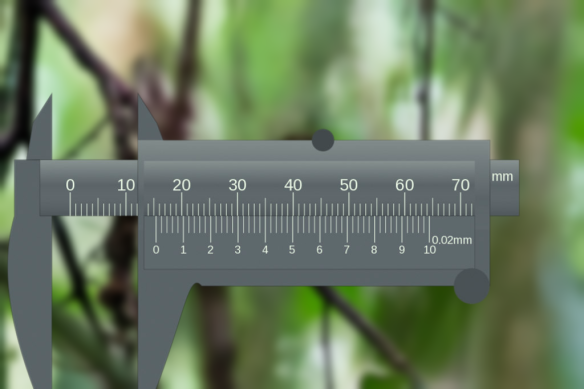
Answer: 15.4 mm
